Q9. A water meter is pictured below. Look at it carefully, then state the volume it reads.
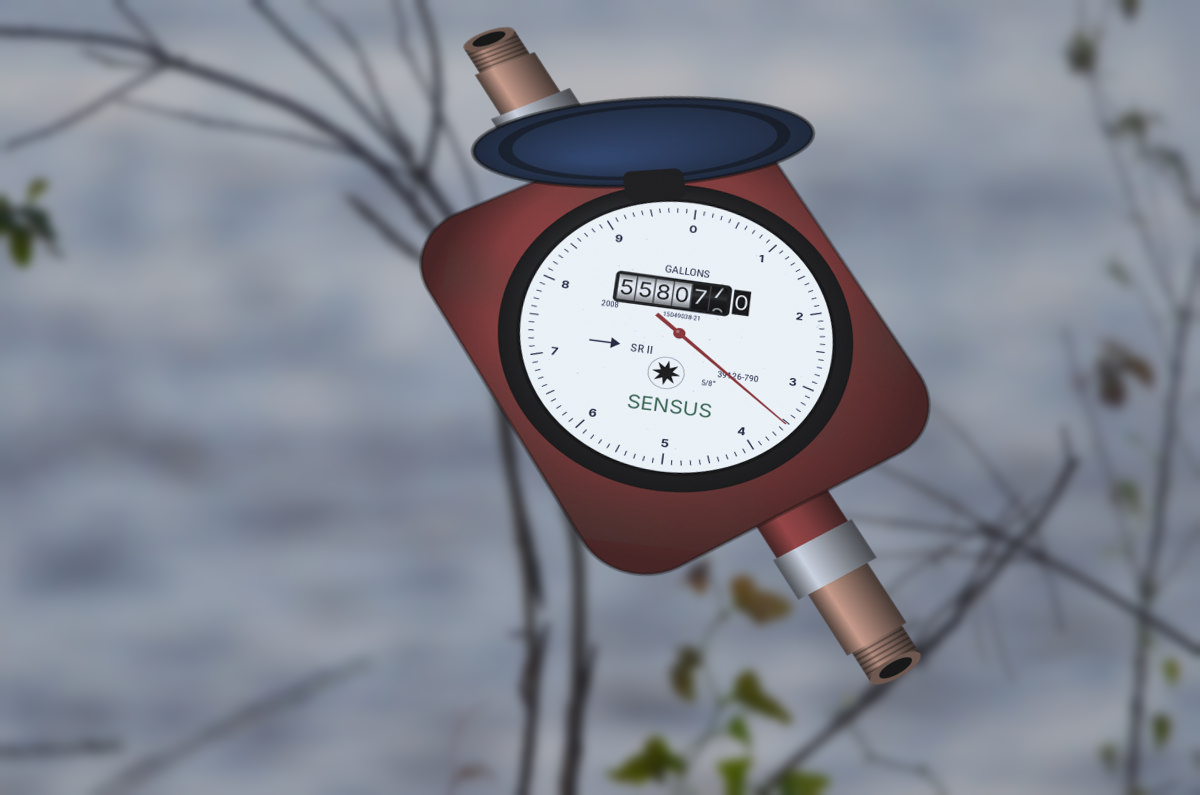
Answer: 5580773.5 gal
